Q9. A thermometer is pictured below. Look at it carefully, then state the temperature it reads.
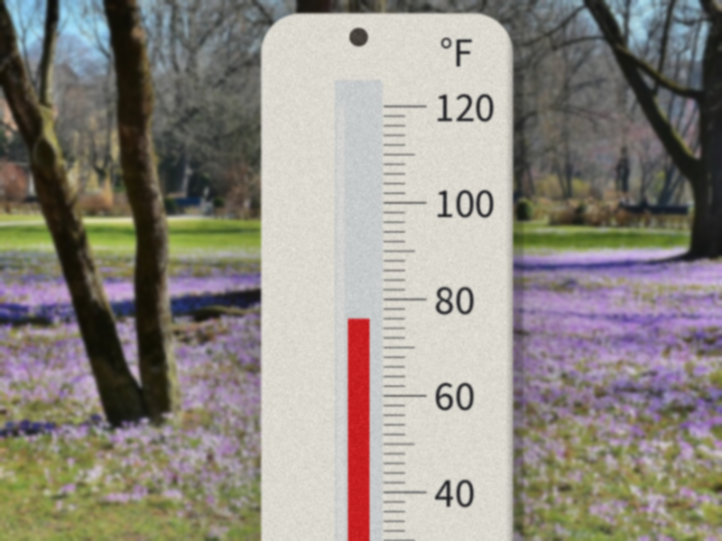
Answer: 76 °F
